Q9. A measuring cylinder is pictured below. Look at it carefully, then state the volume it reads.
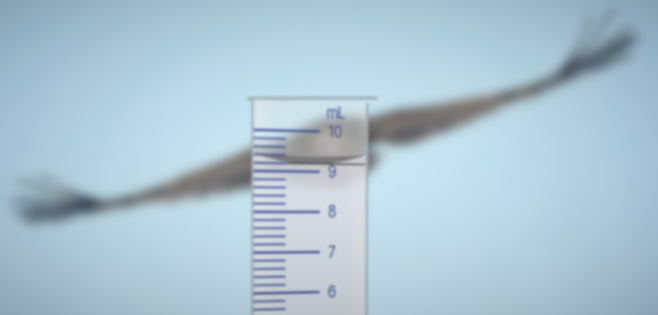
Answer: 9.2 mL
